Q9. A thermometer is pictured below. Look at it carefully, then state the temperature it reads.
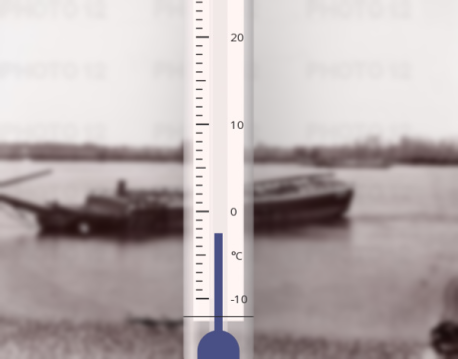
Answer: -2.5 °C
